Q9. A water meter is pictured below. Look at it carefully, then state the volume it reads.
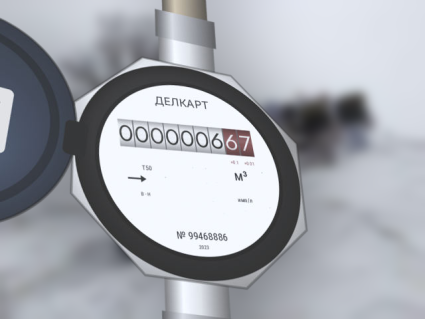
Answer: 6.67 m³
